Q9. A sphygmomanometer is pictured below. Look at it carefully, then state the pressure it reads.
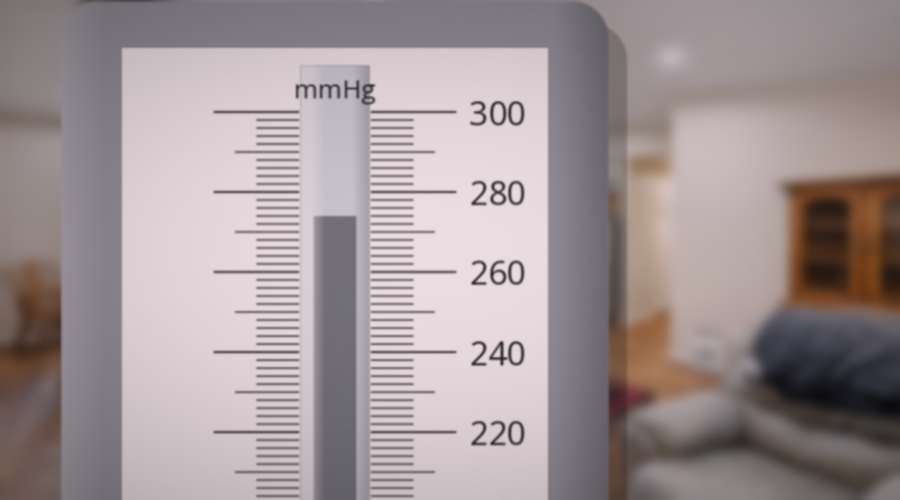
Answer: 274 mmHg
